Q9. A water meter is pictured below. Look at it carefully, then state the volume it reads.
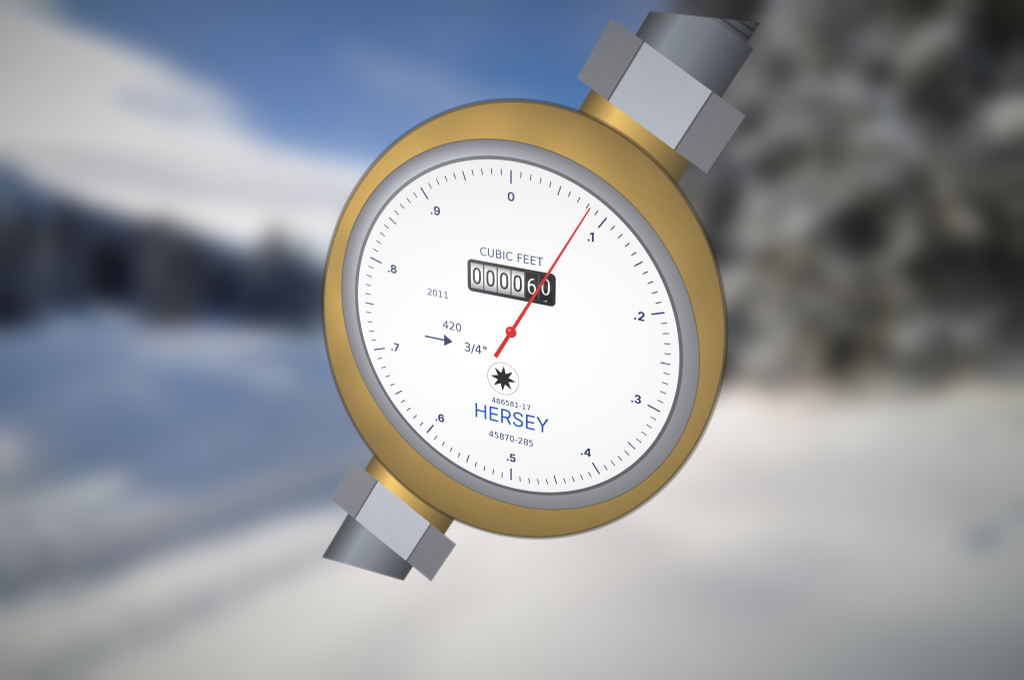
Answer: 60.08 ft³
